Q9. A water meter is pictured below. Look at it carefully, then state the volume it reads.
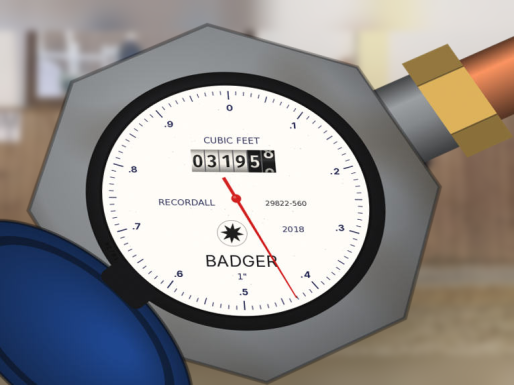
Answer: 31958.43 ft³
